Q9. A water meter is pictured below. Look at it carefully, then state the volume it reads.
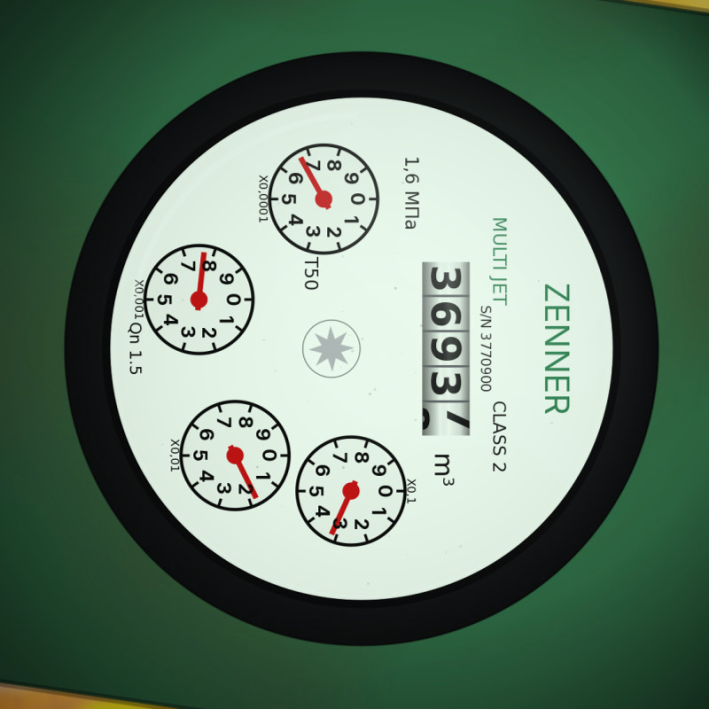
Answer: 36937.3176 m³
